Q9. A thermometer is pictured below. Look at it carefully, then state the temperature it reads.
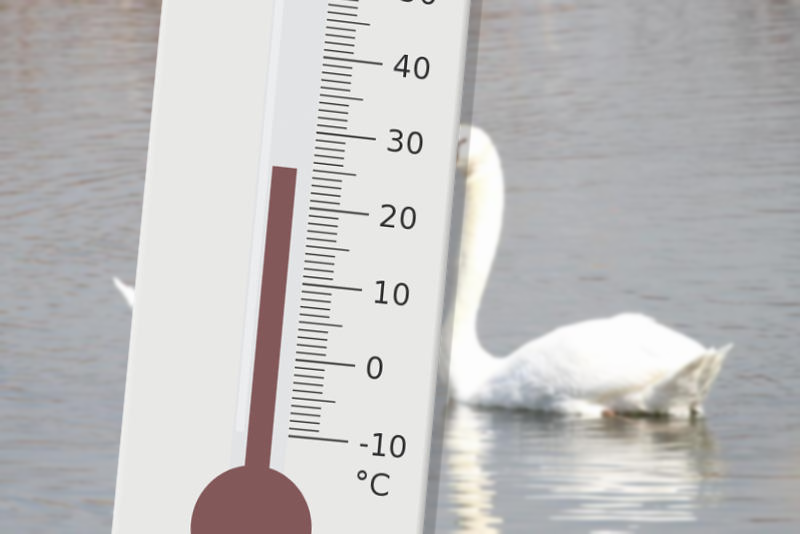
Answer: 25 °C
